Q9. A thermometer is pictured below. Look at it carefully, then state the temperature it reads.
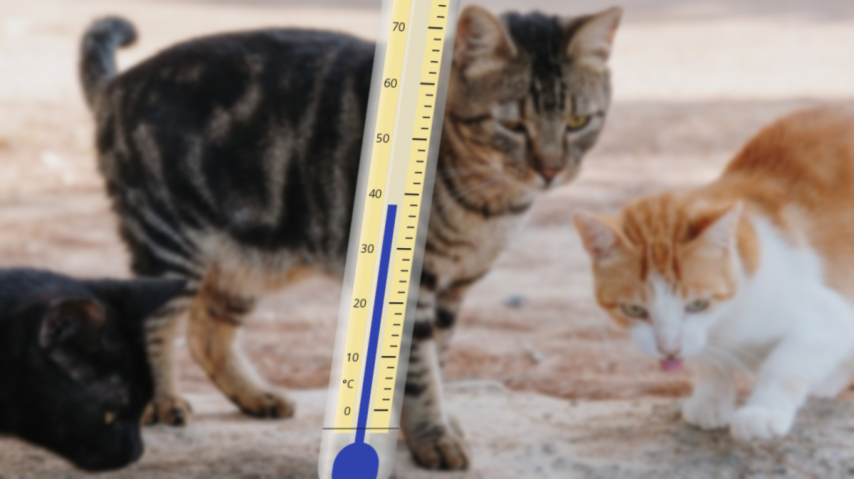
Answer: 38 °C
